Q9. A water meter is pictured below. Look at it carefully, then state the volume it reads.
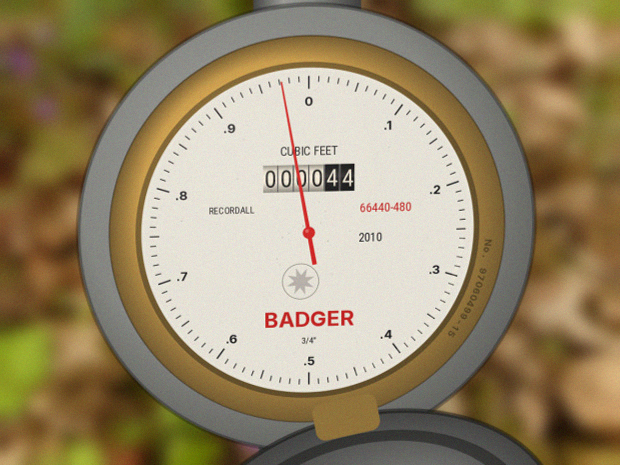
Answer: 43.97 ft³
